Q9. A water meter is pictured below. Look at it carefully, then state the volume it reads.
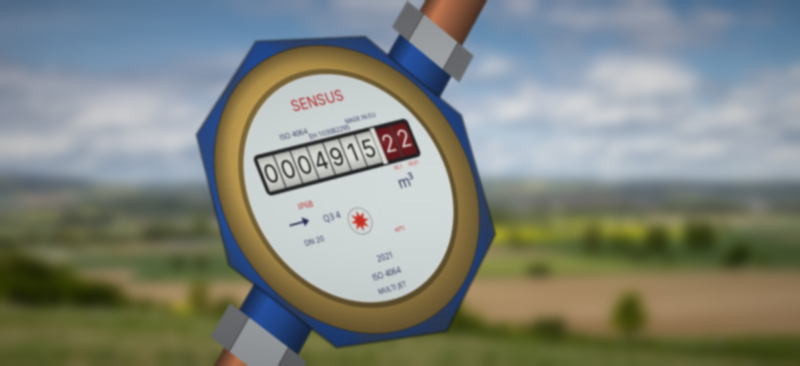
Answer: 4915.22 m³
